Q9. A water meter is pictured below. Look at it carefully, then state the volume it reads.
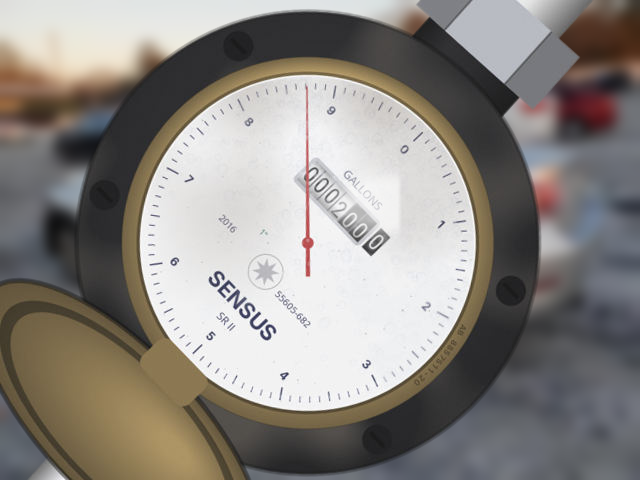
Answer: 1998.7 gal
